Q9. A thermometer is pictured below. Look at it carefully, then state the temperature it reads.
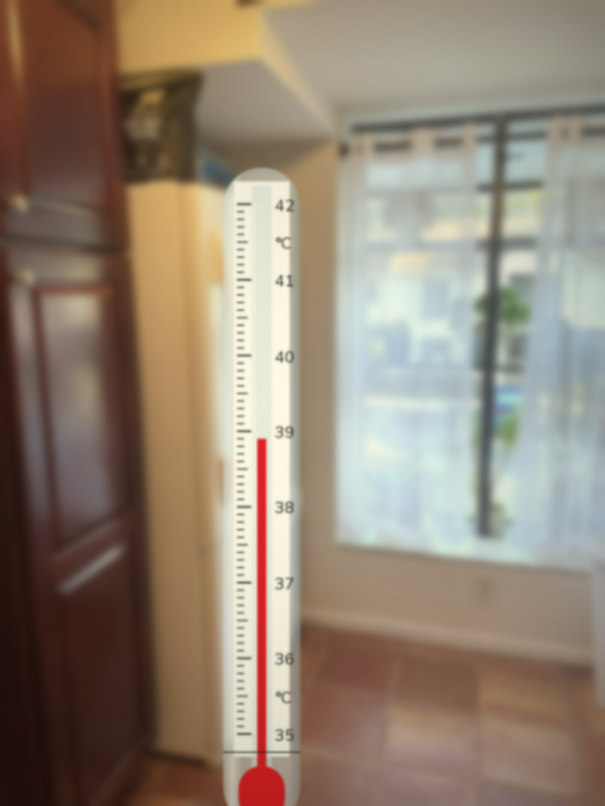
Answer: 38.9 °C
